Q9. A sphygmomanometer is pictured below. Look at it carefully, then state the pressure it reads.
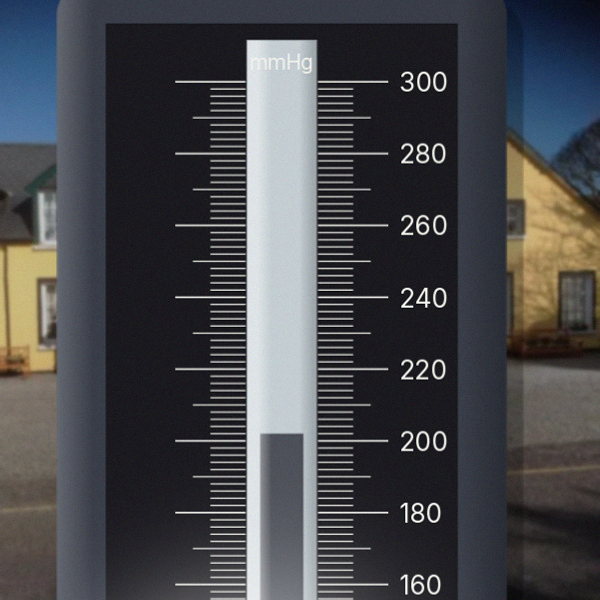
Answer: 202 mmHg
